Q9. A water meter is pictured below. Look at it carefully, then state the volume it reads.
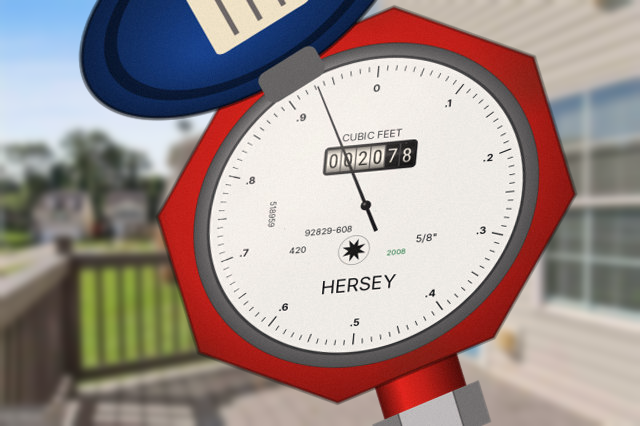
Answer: 2077.93 ft³
